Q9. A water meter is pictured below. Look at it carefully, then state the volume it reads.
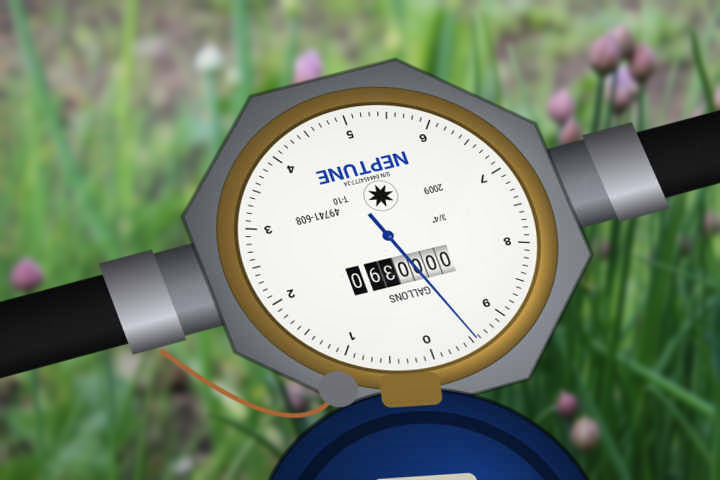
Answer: 389.4 gal
